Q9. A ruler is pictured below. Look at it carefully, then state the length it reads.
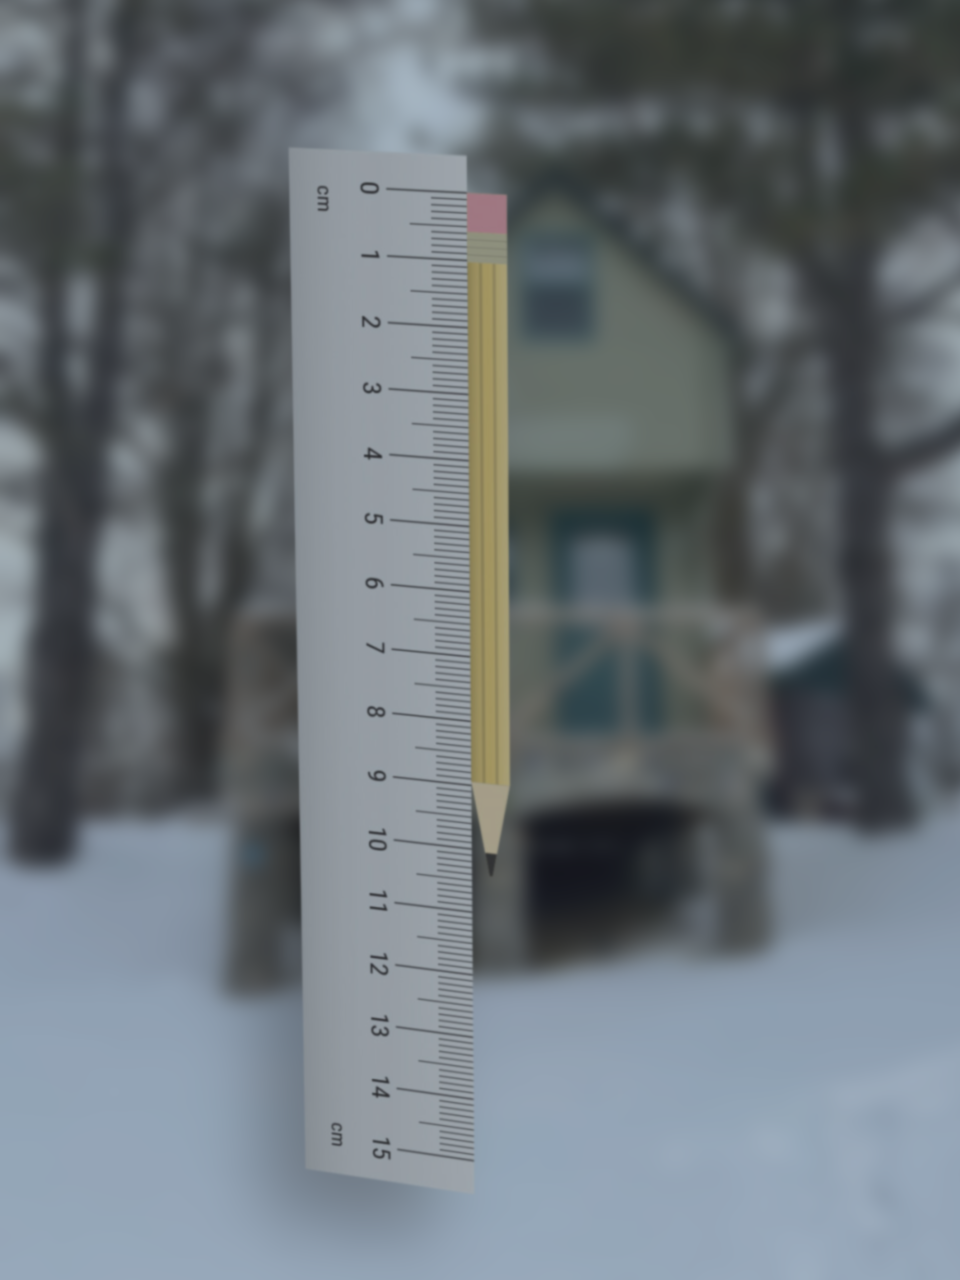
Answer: 10.4 cm
